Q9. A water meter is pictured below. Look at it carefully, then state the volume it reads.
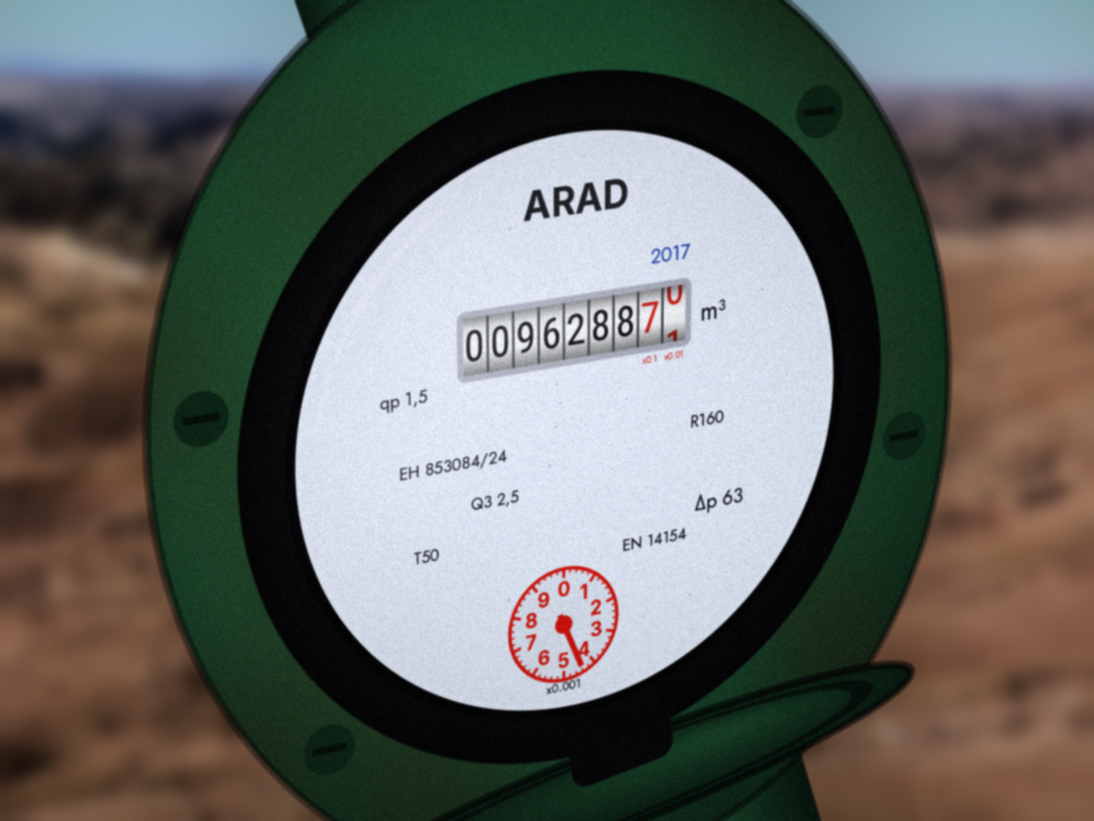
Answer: 96288.704 m³
